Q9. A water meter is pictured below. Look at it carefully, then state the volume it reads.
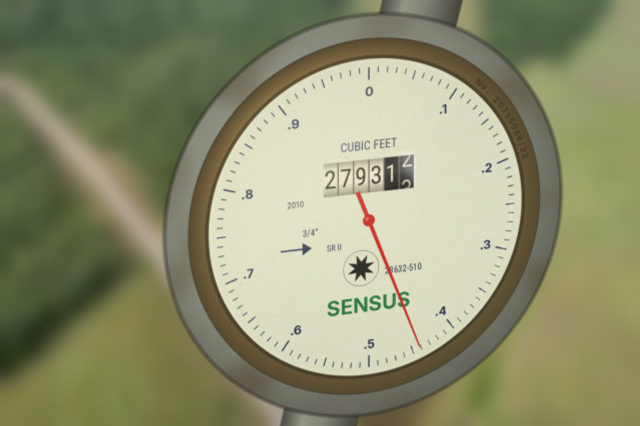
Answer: 279312.44 ft³
